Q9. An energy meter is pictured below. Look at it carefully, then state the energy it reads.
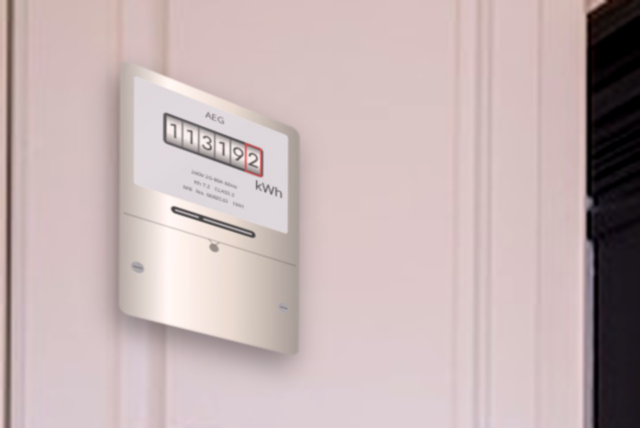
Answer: 11319.2 kWh
